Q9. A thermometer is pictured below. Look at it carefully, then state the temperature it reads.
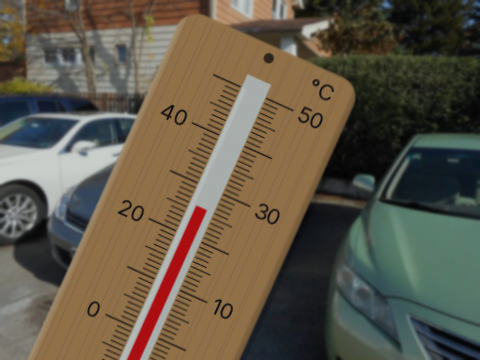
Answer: 26 °C
